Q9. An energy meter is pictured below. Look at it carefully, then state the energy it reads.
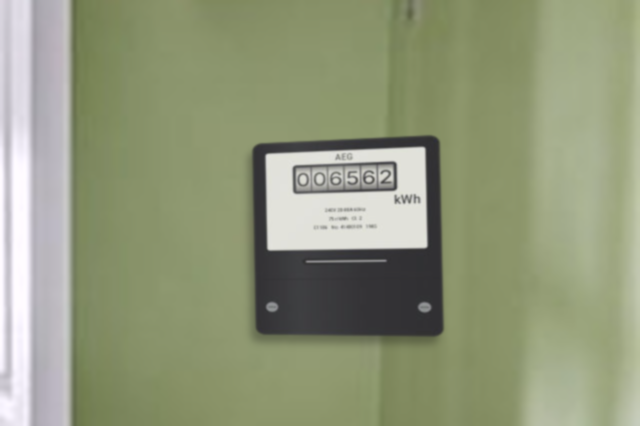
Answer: 6562 kWh
